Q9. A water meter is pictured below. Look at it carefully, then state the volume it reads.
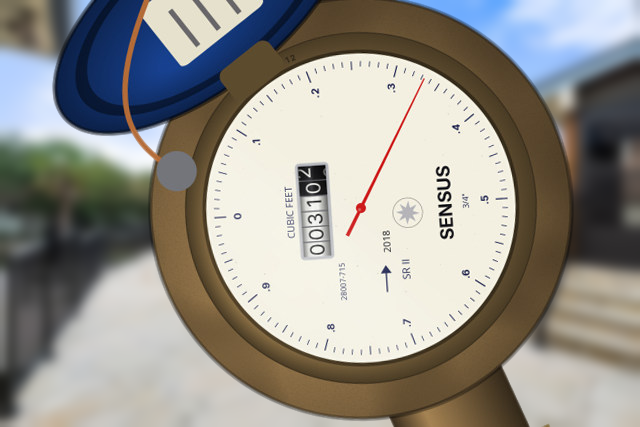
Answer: 3102.33 ft³
